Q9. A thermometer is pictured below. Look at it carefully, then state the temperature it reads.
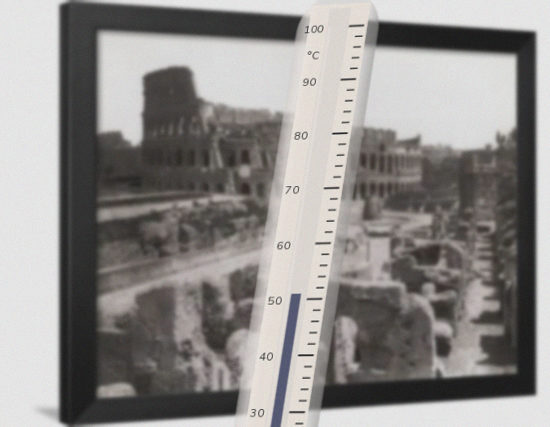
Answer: 51 °C
